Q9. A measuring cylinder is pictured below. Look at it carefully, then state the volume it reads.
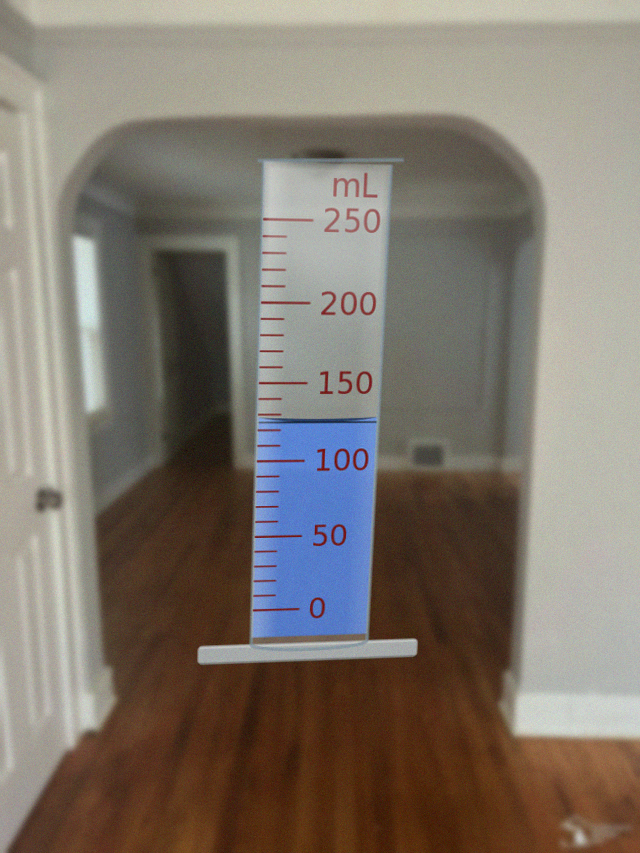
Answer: 125 mL
